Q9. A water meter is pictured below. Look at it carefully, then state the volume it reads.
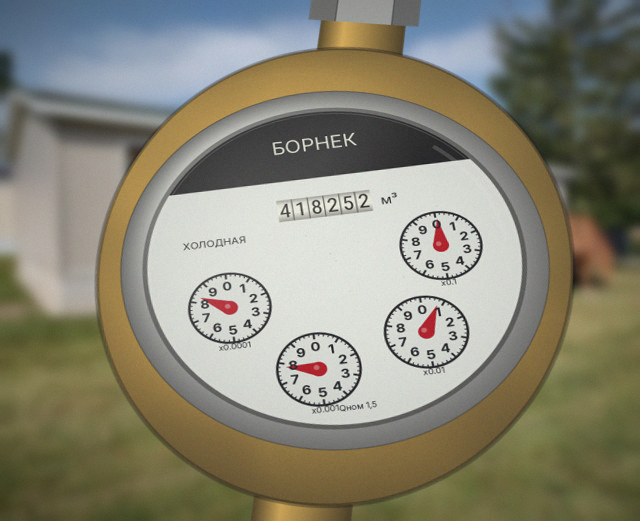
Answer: 418252.0078 m³
